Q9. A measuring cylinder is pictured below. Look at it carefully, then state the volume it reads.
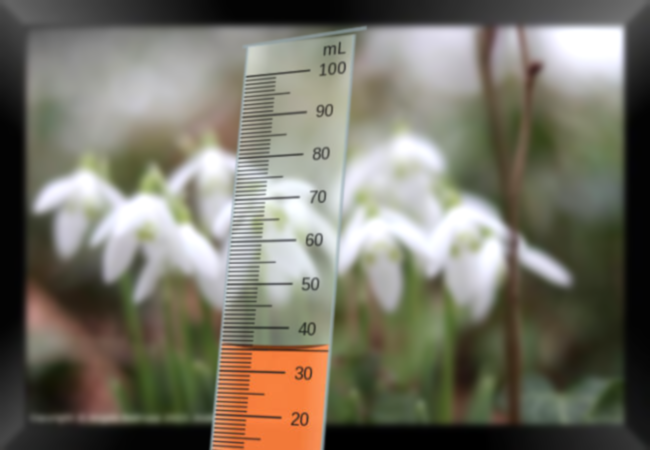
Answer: 35 mL
